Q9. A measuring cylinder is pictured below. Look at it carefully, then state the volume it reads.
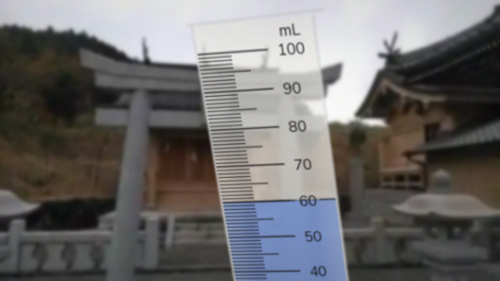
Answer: 60 mL
